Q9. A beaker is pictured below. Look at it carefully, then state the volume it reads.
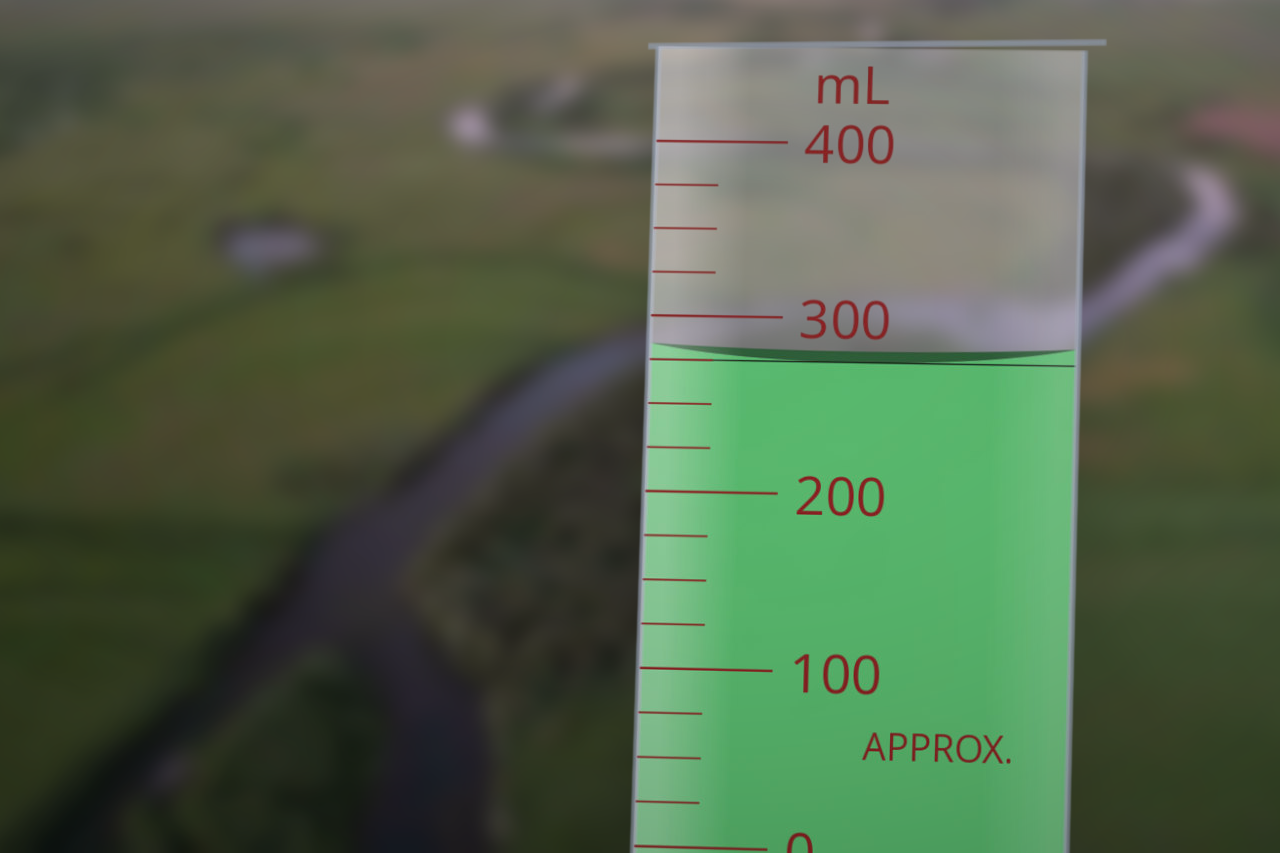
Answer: 275 mL
